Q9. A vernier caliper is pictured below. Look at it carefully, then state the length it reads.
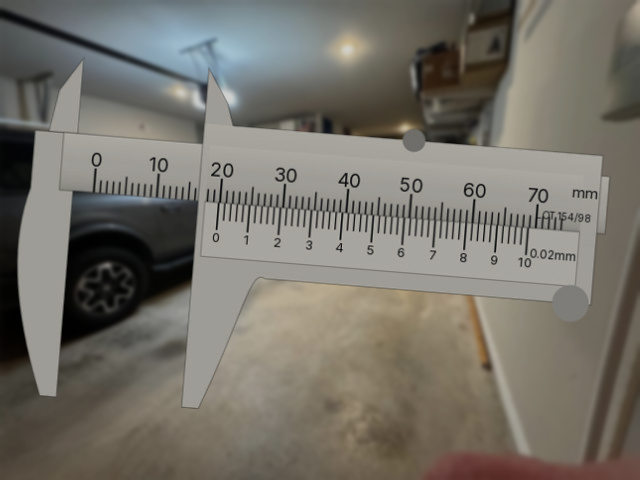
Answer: 19.8 mm
